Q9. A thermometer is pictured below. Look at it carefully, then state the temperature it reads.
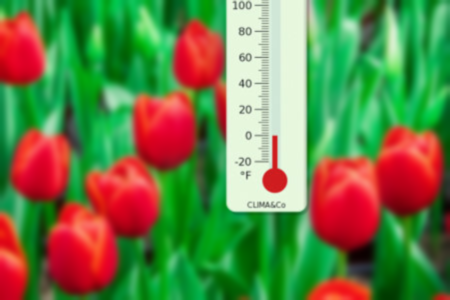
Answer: 0 °F
